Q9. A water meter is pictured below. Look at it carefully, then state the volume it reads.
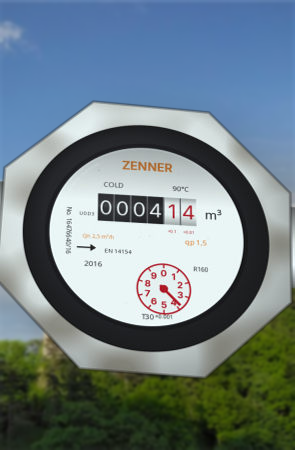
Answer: 4.143 m³
